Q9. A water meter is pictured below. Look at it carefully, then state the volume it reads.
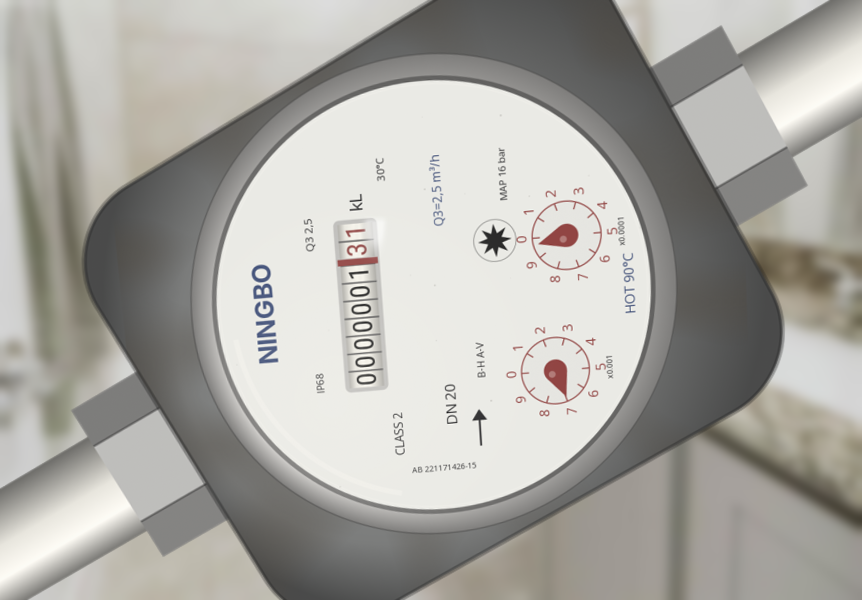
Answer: 1.3169 kL
